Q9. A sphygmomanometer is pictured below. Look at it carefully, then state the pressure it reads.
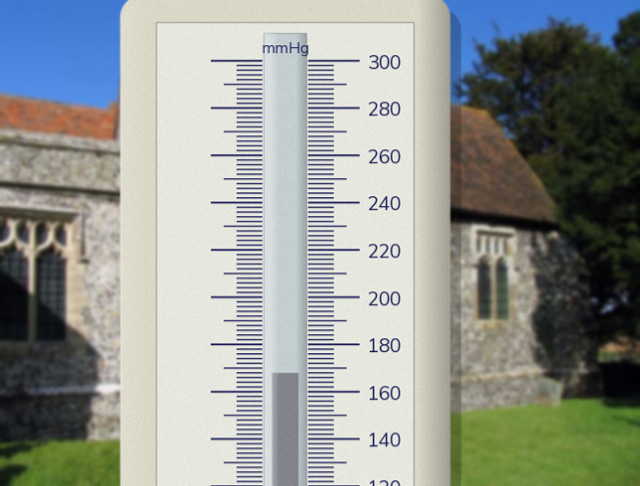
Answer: 168 mmHg
